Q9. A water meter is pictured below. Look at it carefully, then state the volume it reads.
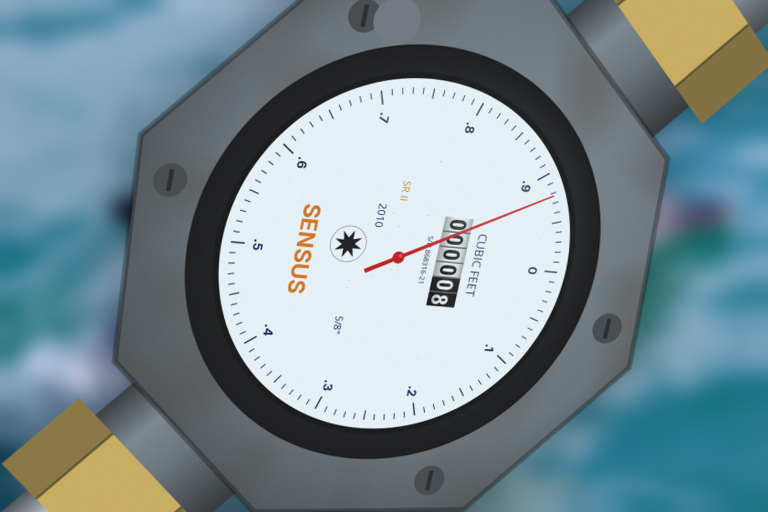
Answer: 7.92 ft³
